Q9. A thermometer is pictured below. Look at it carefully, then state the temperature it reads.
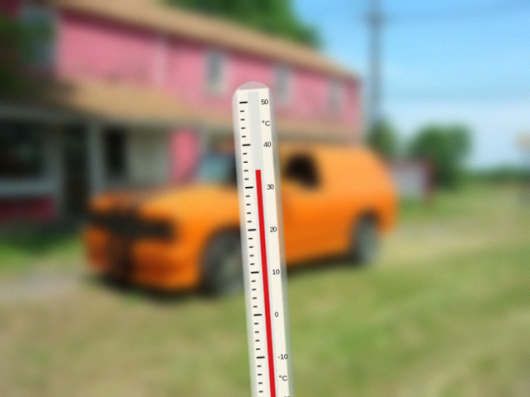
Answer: 34 °C
